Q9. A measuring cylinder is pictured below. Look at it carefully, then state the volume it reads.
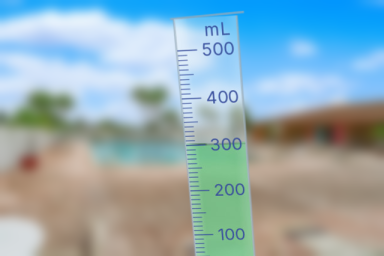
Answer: 300 mL
